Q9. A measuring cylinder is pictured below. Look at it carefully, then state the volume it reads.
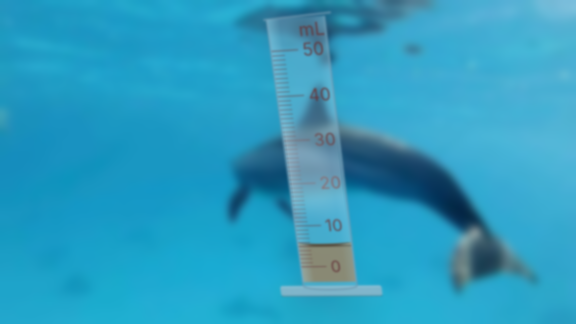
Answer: 5 mL
